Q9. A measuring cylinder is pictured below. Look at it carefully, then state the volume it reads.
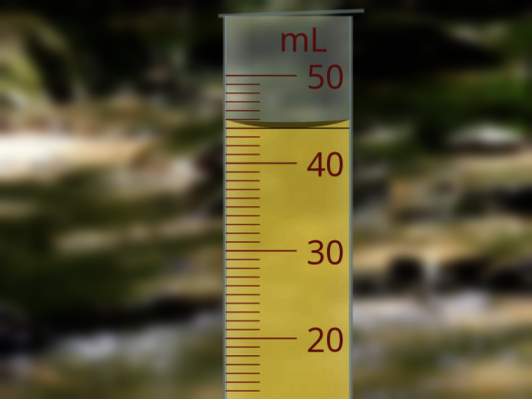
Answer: 44 mL
